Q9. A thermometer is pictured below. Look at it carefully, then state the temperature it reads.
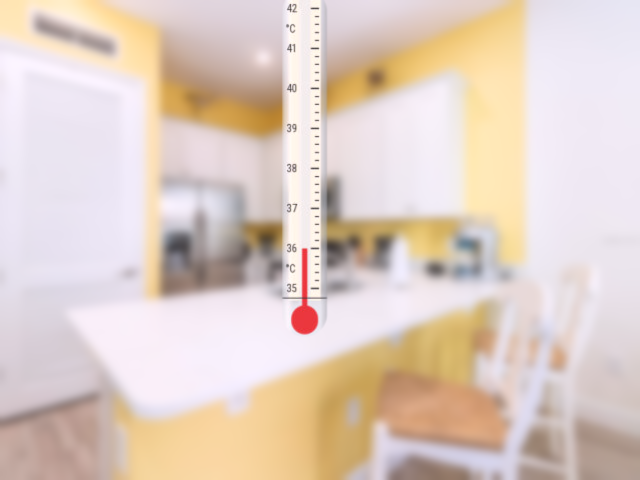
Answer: 36 °C
